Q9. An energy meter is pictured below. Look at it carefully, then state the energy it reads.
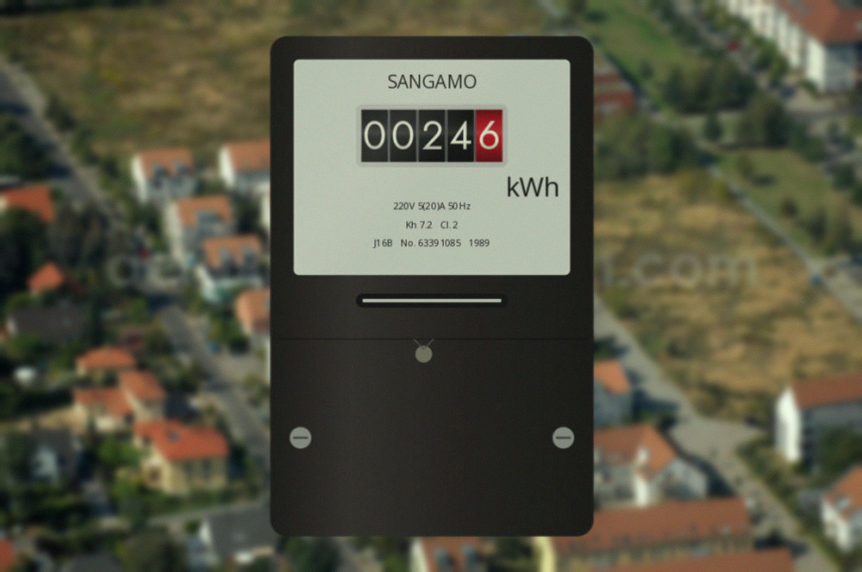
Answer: 24.6 kWh
